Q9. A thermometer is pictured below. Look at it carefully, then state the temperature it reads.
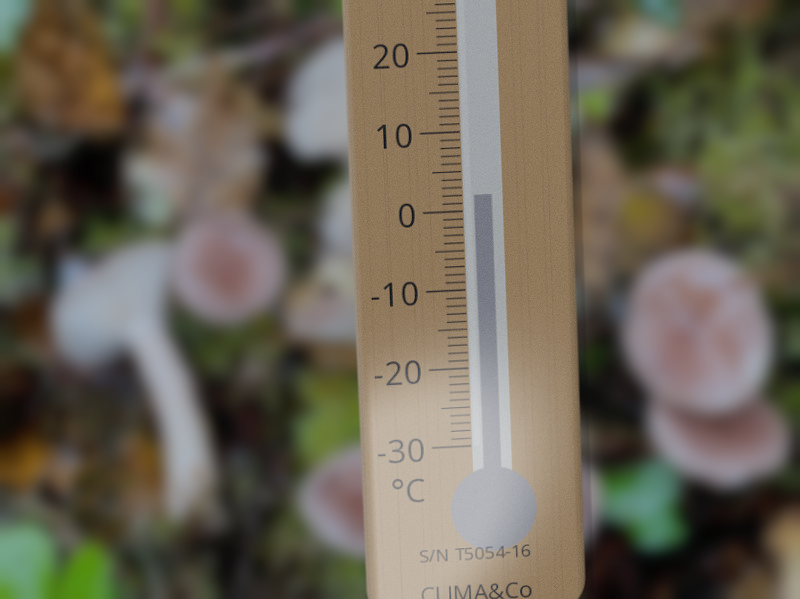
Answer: 2 °C
